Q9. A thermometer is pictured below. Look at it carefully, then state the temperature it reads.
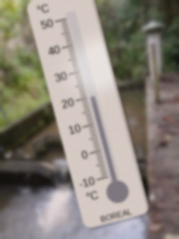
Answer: 20 °C
